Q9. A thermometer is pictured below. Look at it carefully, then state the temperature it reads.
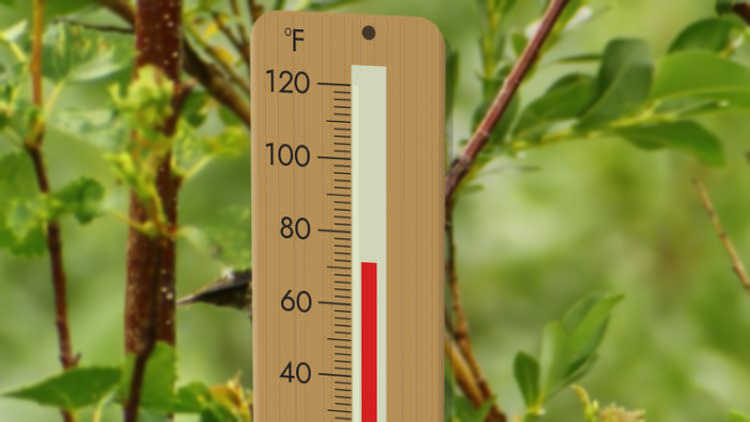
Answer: 72 °F
